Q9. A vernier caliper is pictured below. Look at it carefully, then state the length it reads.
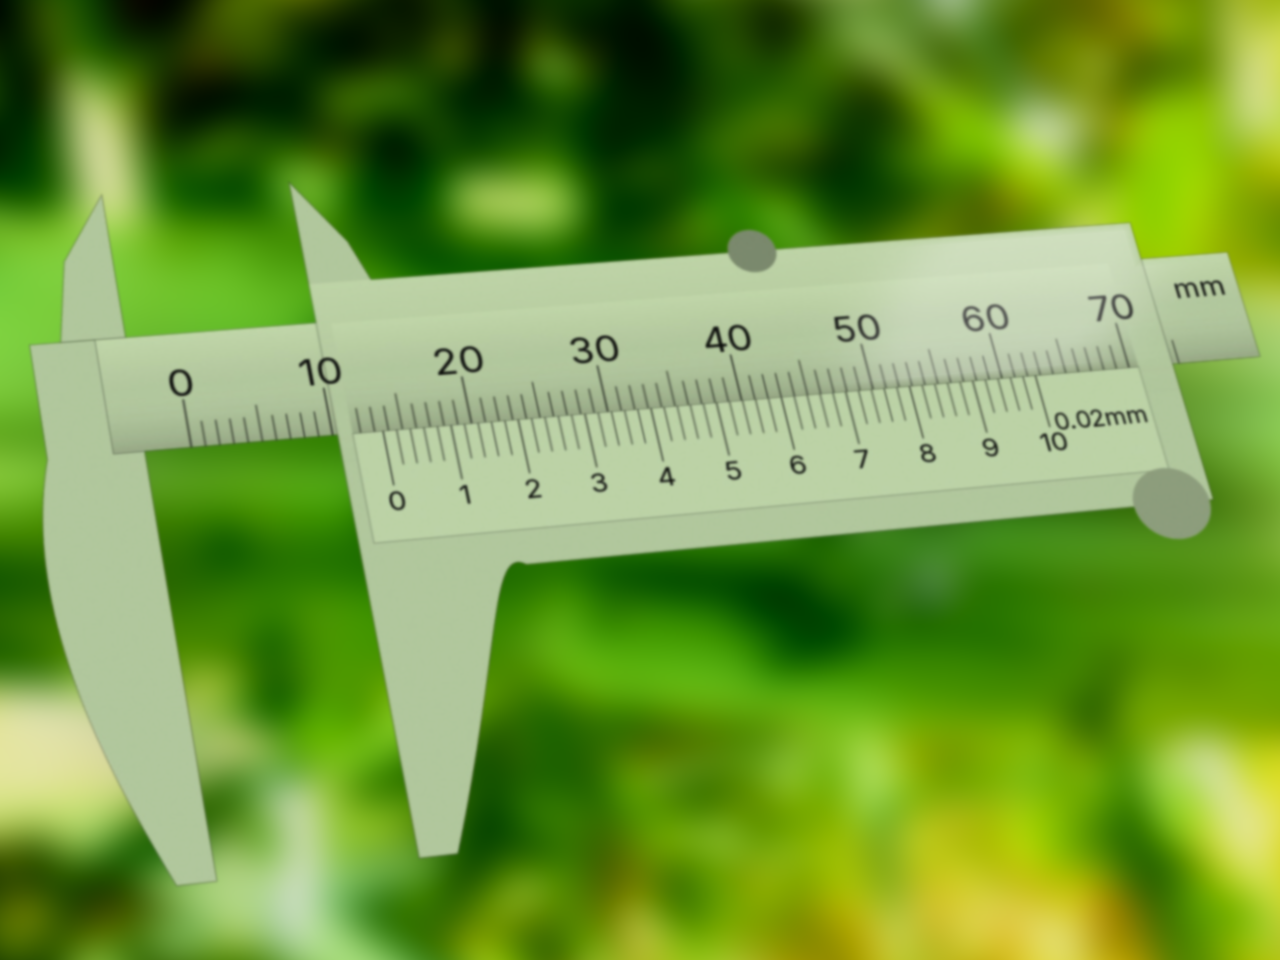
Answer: 13.6 mm
